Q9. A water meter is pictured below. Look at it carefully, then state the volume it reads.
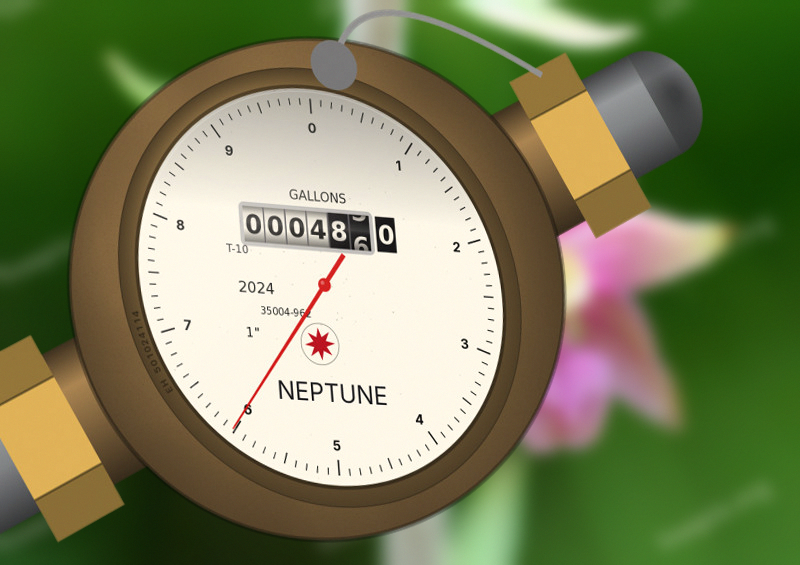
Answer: 4856.0 gal
